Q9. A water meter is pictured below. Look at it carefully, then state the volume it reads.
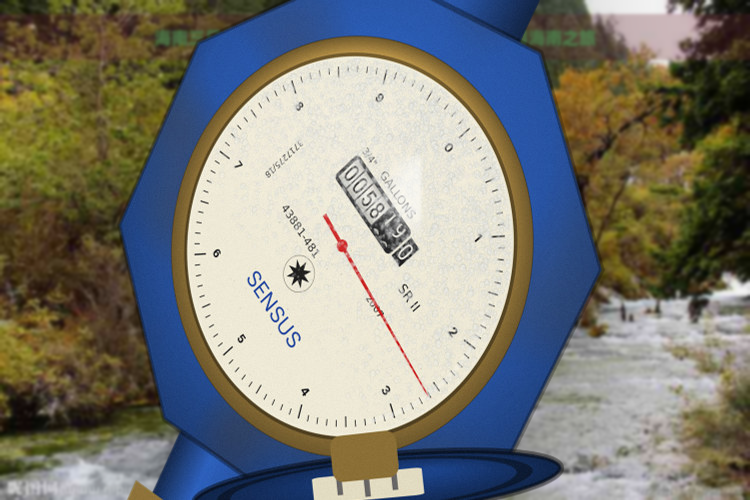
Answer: 58192.6 gal
